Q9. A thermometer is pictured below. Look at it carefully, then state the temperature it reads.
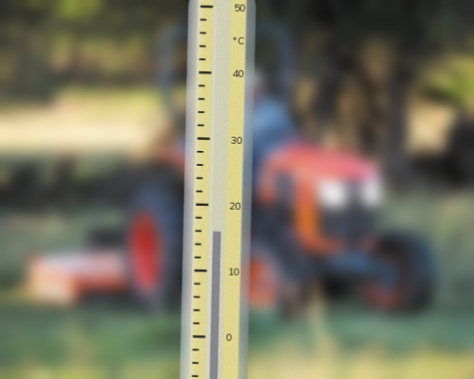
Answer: 16 °C
